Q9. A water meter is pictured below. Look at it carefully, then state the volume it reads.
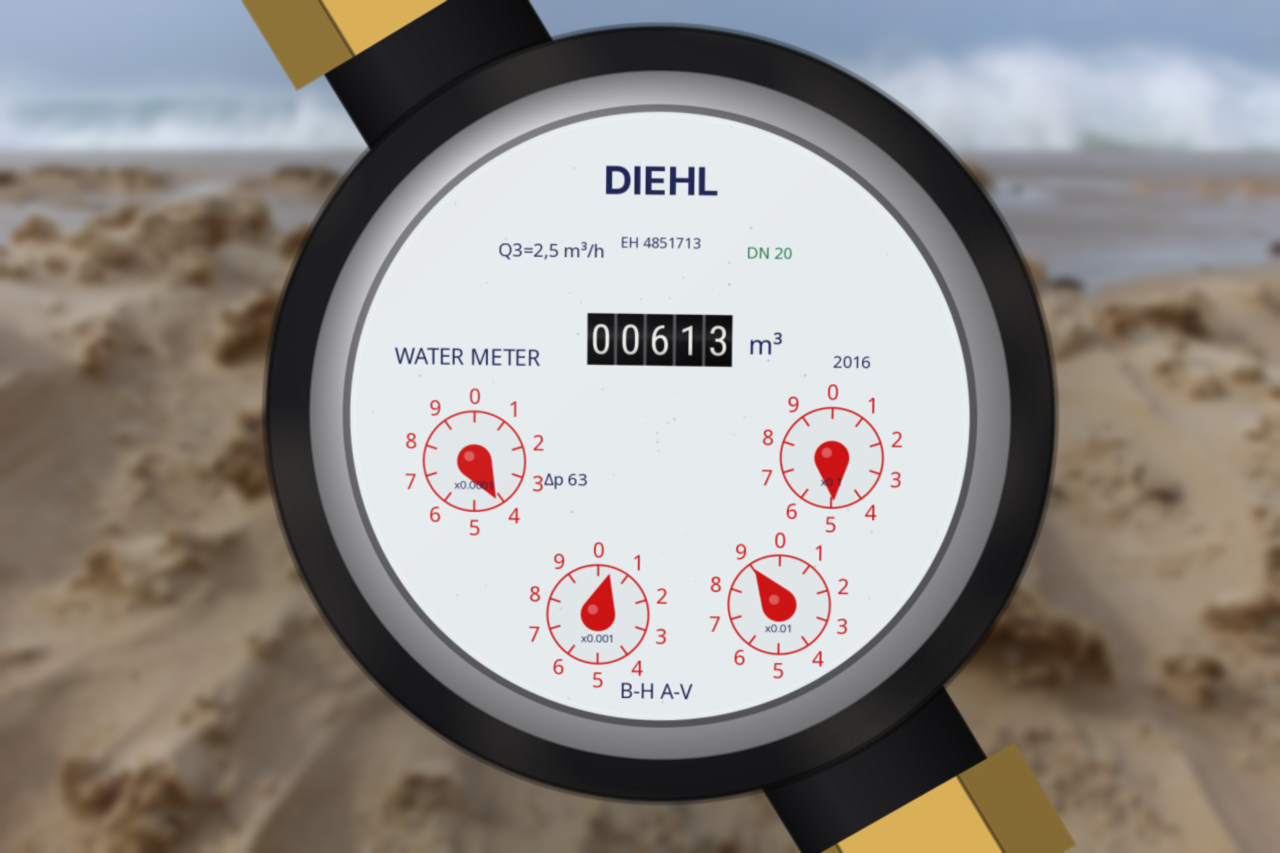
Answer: 613.4904 m³
